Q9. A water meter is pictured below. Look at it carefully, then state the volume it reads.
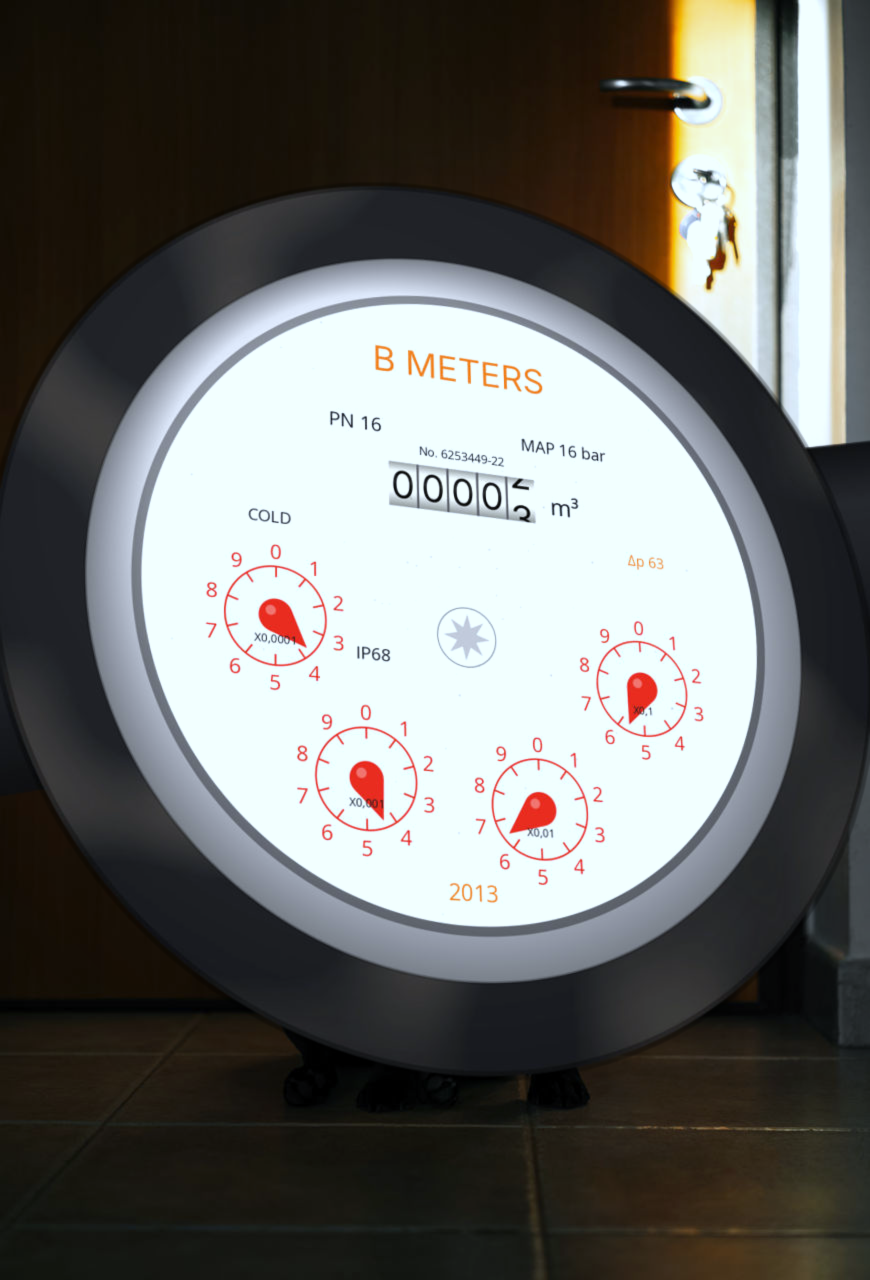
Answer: 2.5643 m³
